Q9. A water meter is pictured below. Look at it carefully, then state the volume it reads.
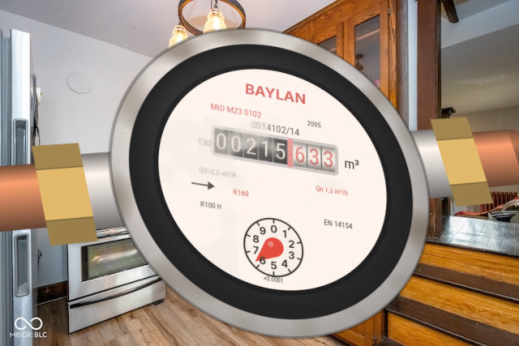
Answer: 215.6336 m³
